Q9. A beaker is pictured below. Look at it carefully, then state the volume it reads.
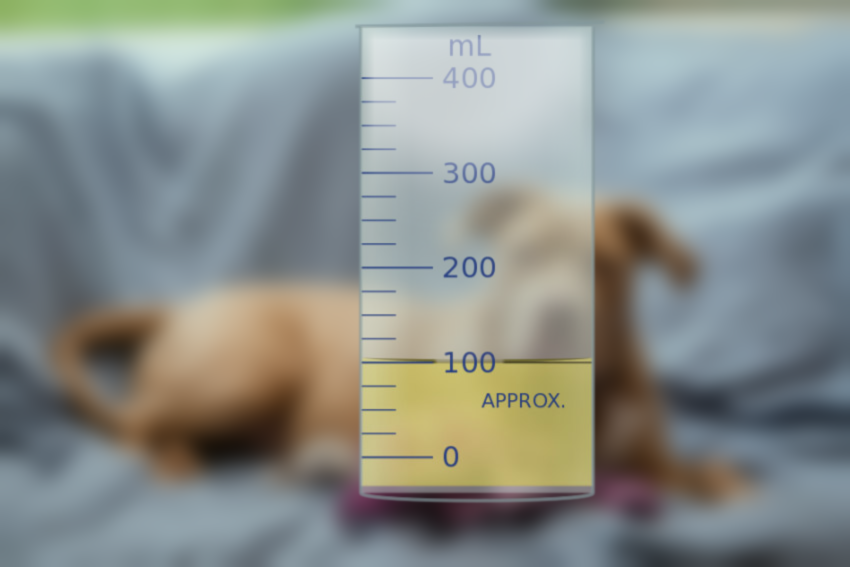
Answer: 100 mL
